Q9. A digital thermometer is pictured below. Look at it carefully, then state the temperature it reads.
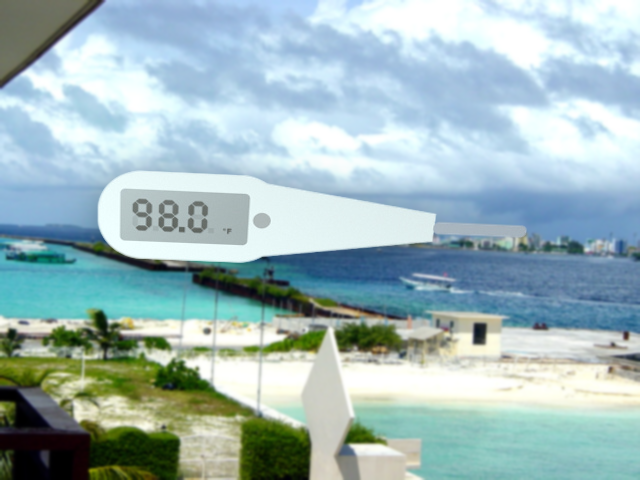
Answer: 98.0 °F
